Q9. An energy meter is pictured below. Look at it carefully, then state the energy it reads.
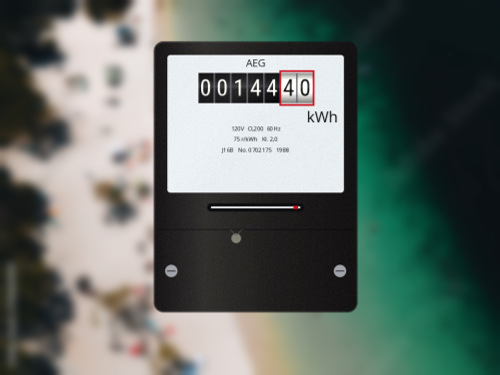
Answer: 144.40 kWh
